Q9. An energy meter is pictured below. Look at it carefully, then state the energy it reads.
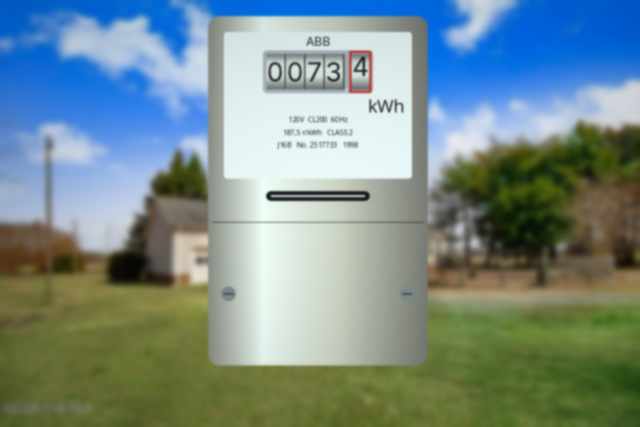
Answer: 73.4 kWh
